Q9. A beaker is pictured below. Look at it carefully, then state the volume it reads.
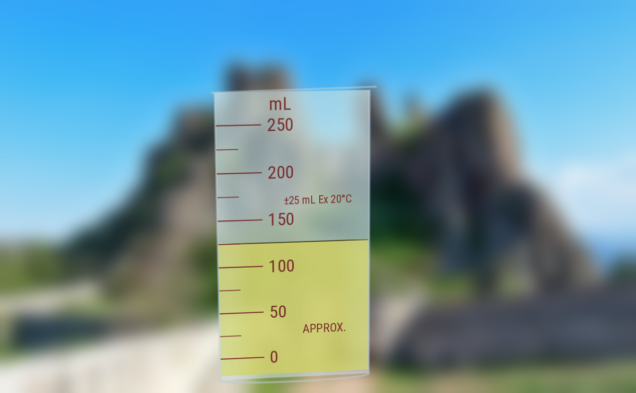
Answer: 125 mL
